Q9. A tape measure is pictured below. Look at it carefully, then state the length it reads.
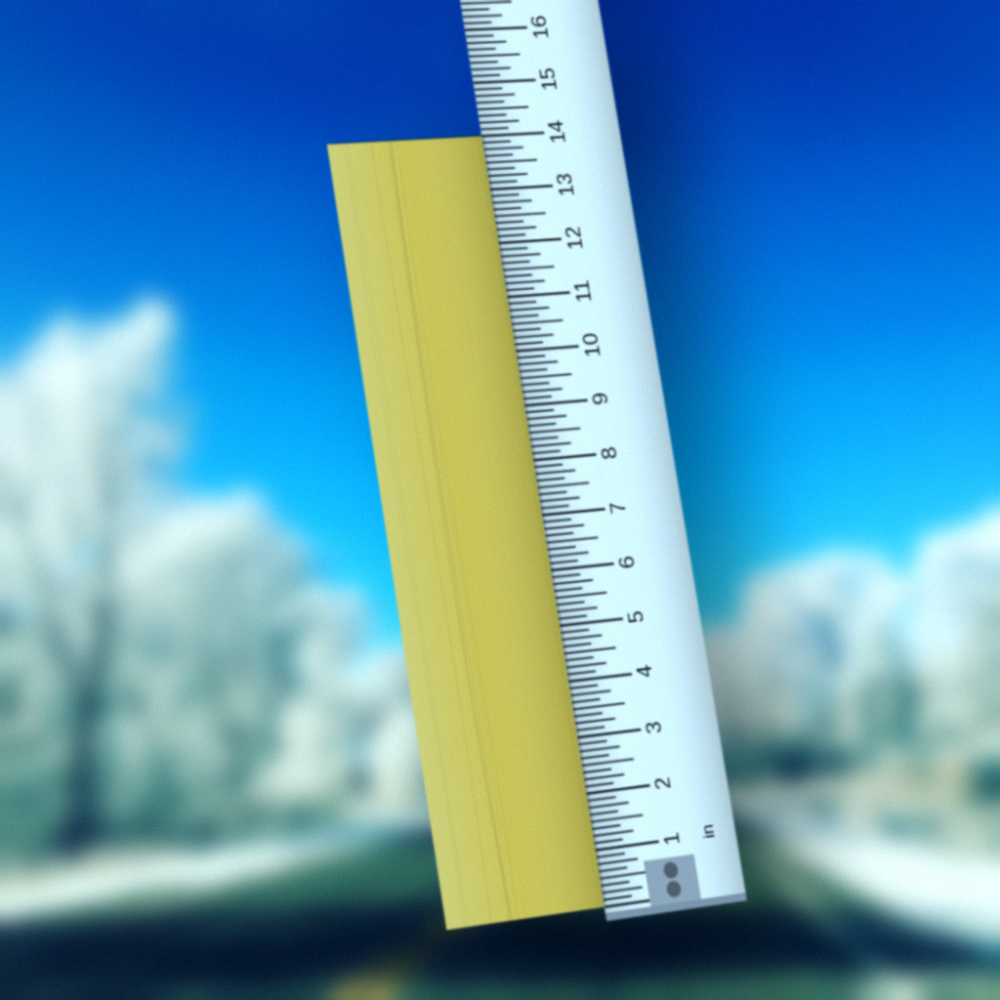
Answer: 14 in
